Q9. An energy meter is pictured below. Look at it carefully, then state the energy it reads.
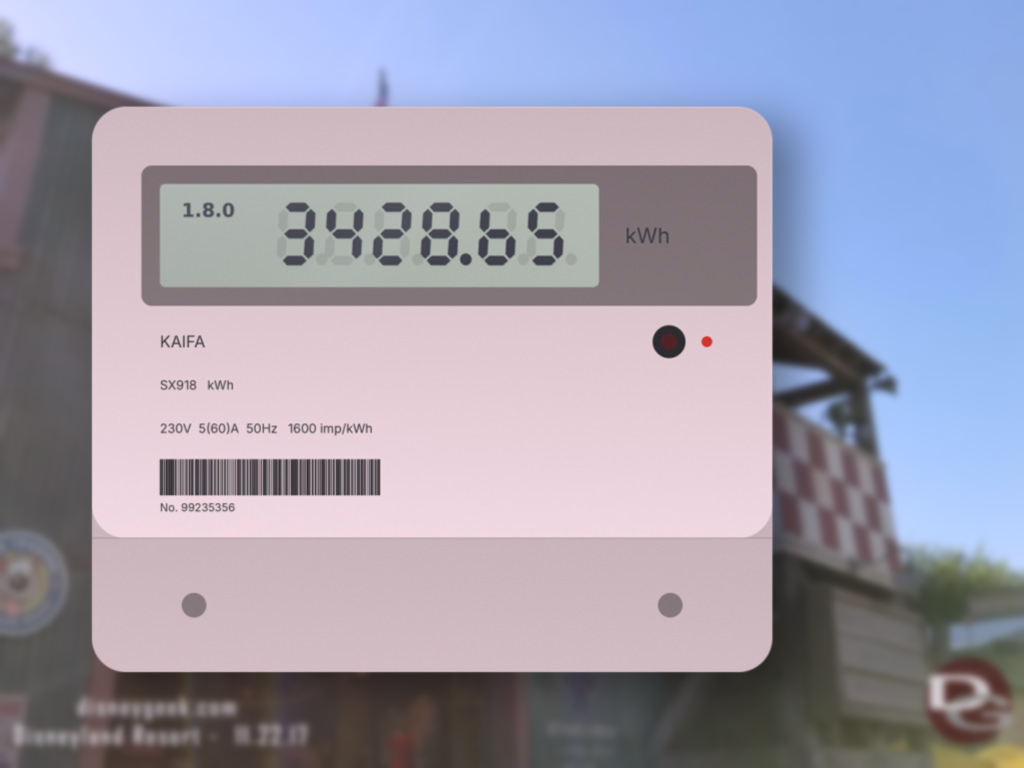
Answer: 3428.65 kWh
